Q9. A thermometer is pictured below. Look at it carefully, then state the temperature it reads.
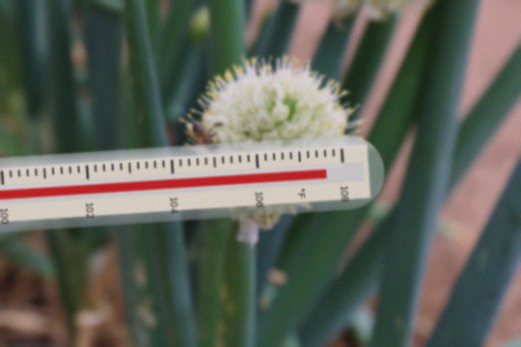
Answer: 107.6 °F
